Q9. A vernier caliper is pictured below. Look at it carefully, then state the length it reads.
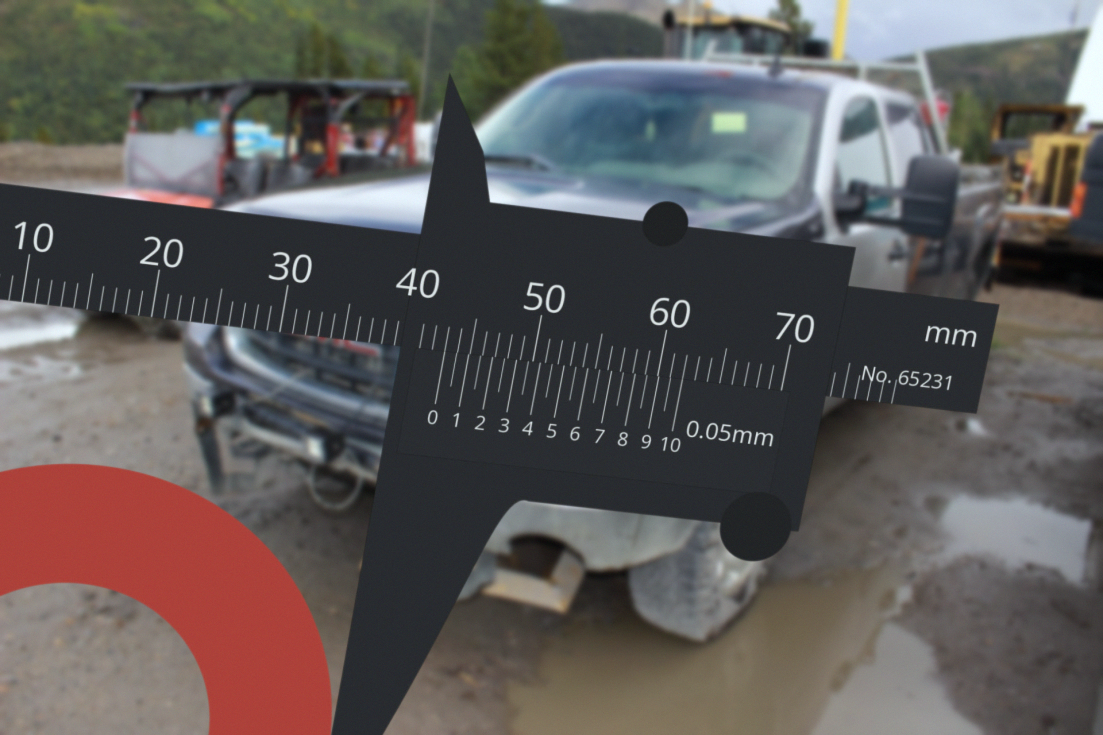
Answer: 43.0 mm
